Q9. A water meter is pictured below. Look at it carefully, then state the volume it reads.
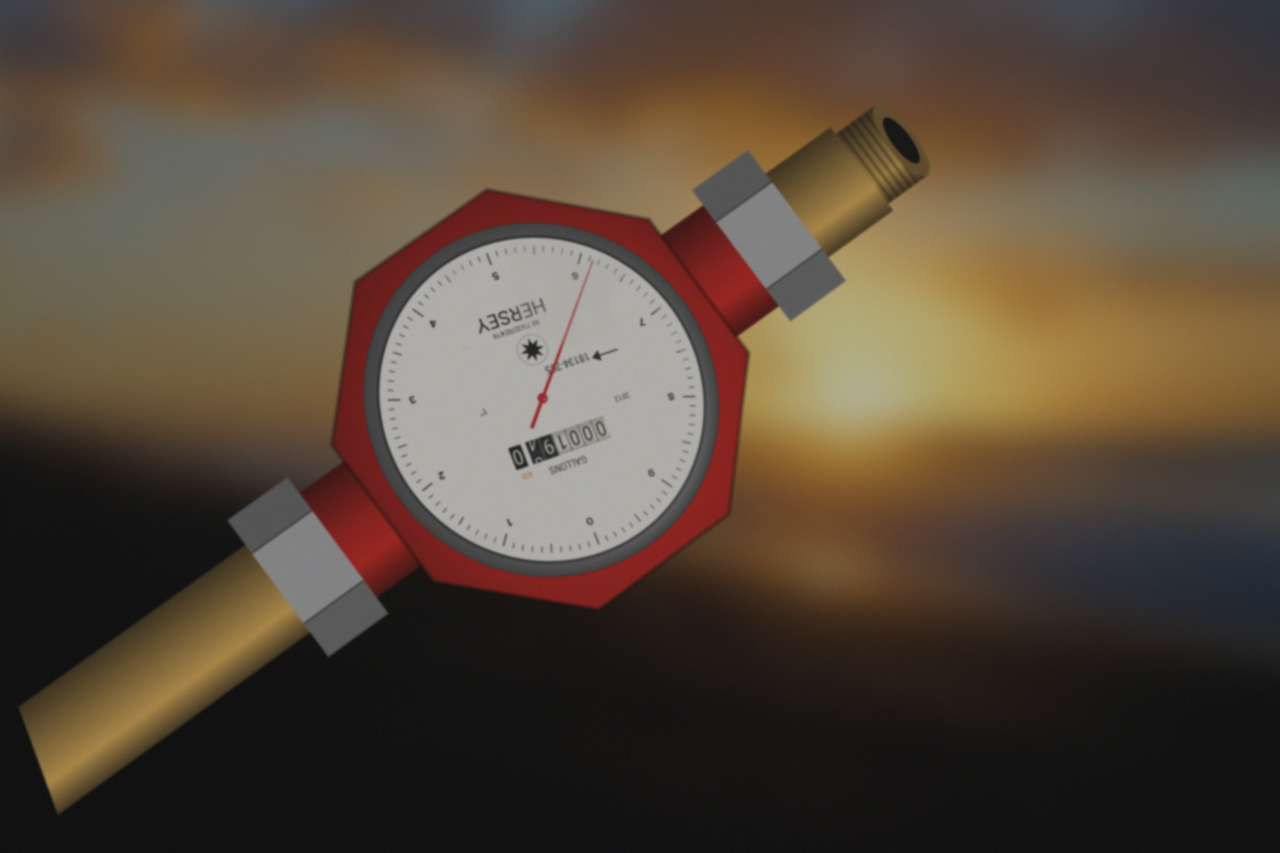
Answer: 1936.1 gal
